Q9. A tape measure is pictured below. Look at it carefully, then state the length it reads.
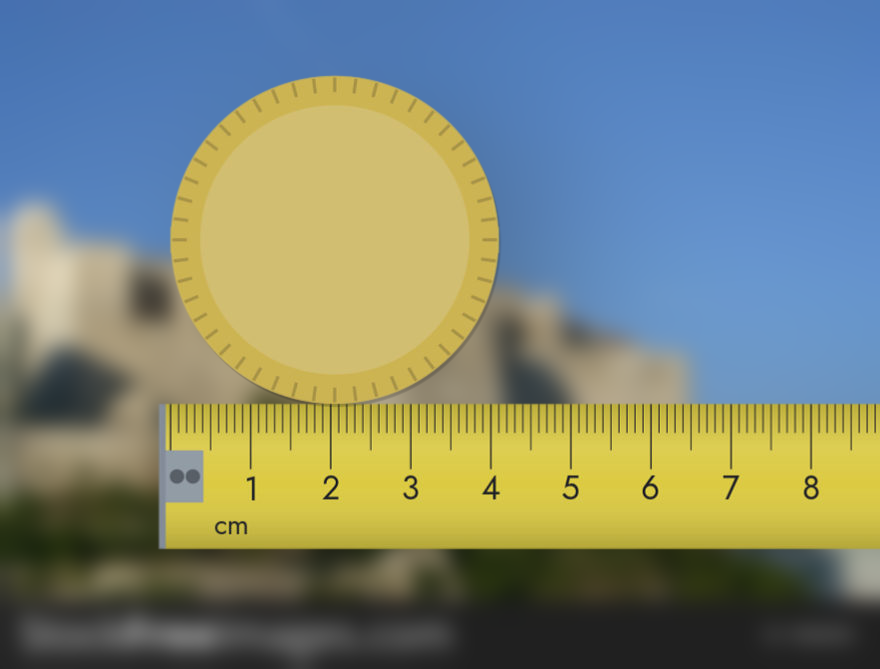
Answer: 4.1 cm
